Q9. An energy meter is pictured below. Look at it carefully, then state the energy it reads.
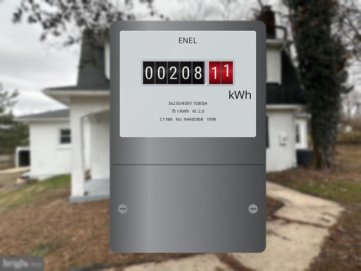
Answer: 208.11 kWh
